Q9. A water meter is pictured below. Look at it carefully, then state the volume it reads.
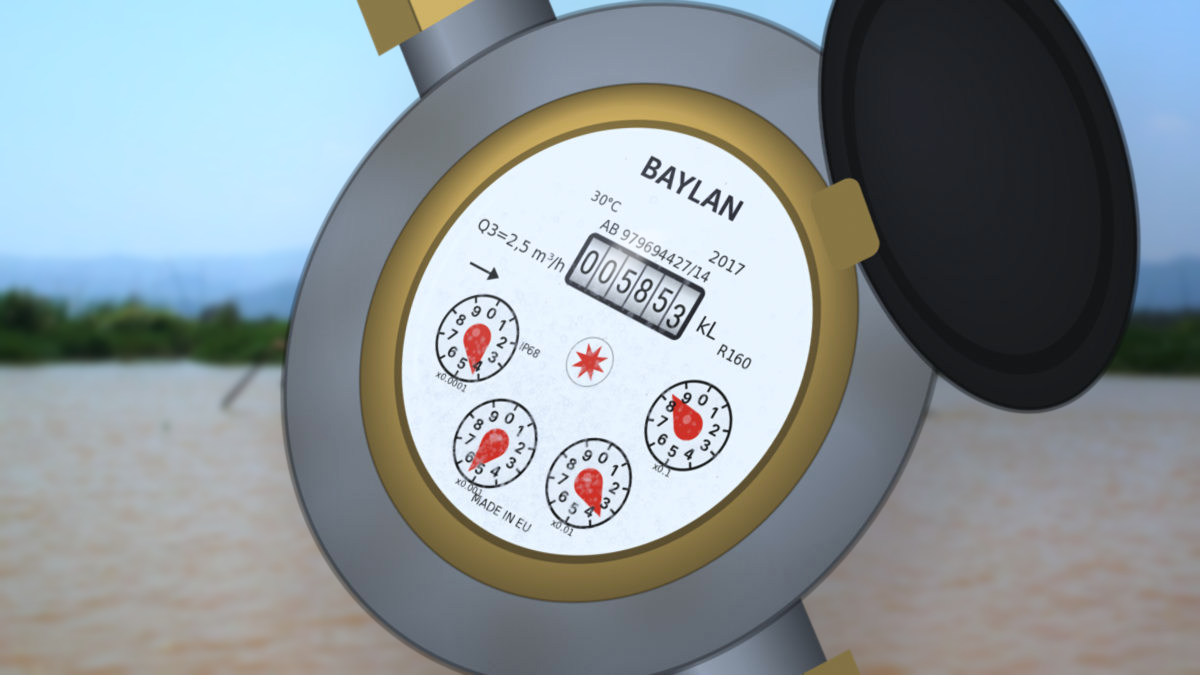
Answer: 5852.8354 kL
